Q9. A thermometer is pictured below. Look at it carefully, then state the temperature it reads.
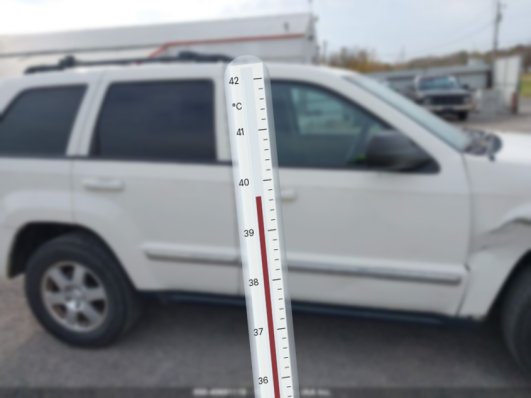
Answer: 39.7 °C
